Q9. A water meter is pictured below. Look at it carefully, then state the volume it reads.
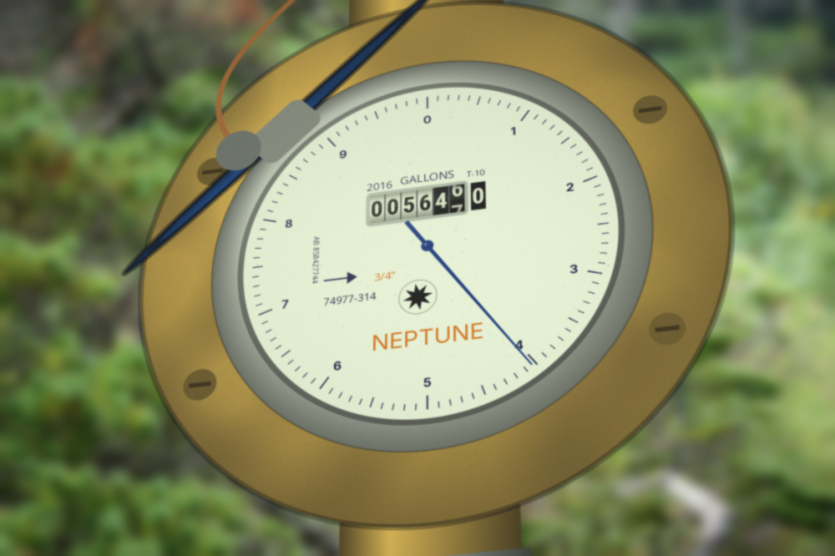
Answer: 56464.0 gal
